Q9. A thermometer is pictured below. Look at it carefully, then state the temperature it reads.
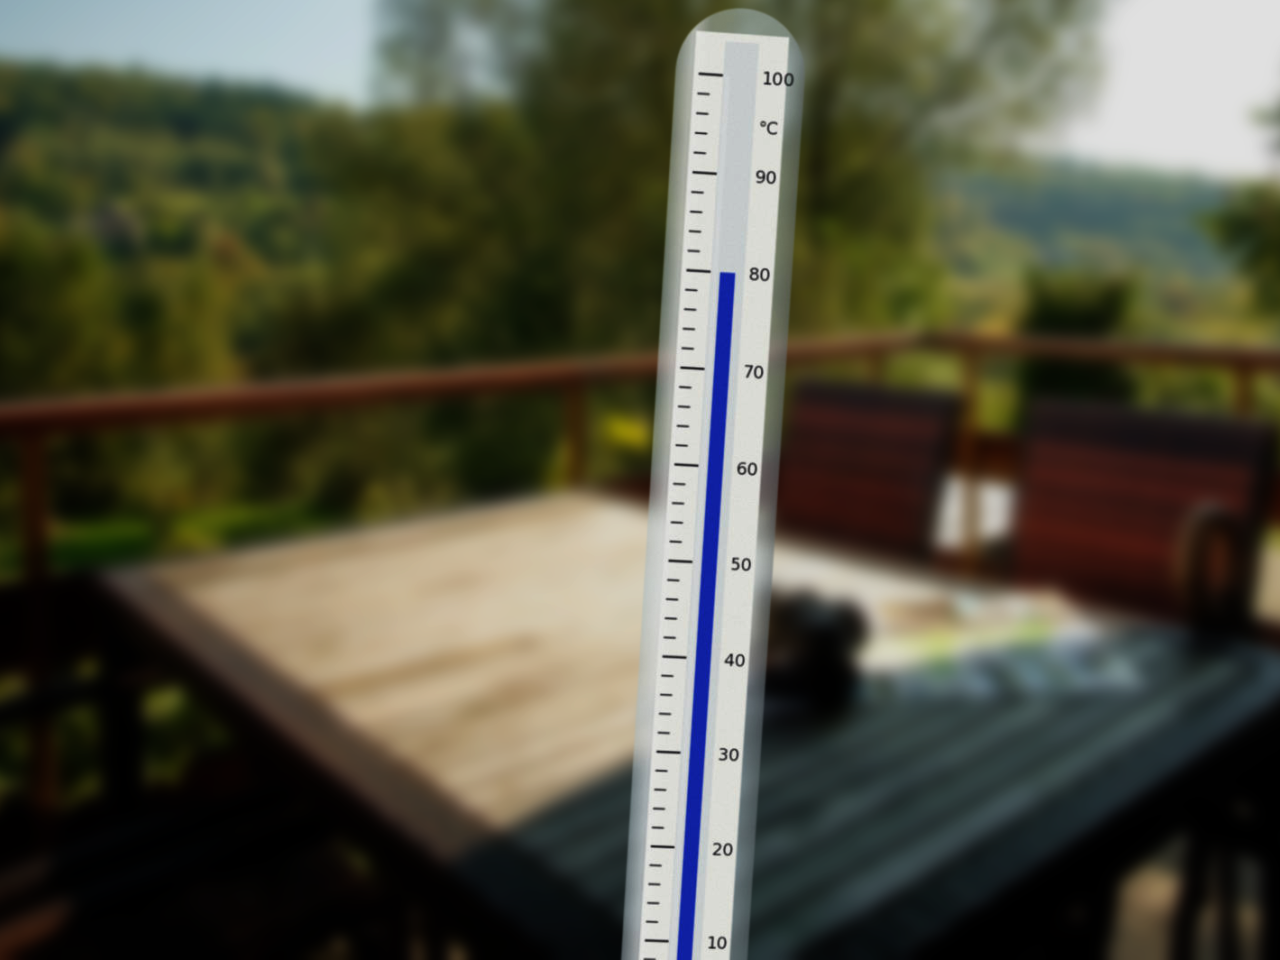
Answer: 80 °C
